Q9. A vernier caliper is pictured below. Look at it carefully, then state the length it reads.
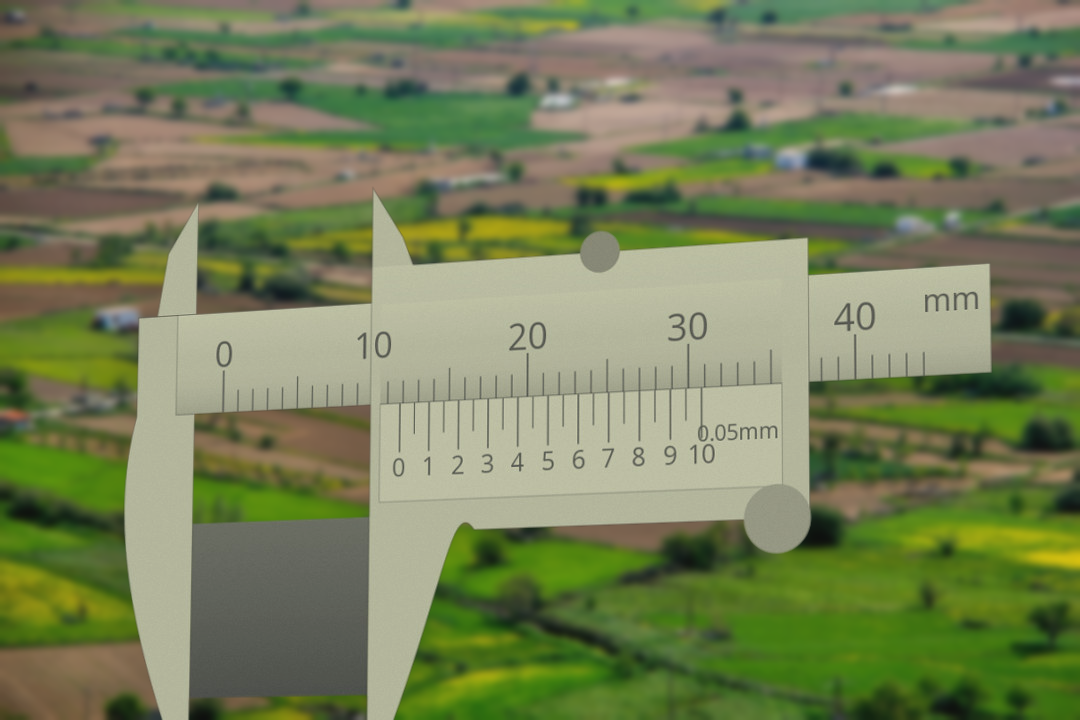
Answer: 11.8 mm
